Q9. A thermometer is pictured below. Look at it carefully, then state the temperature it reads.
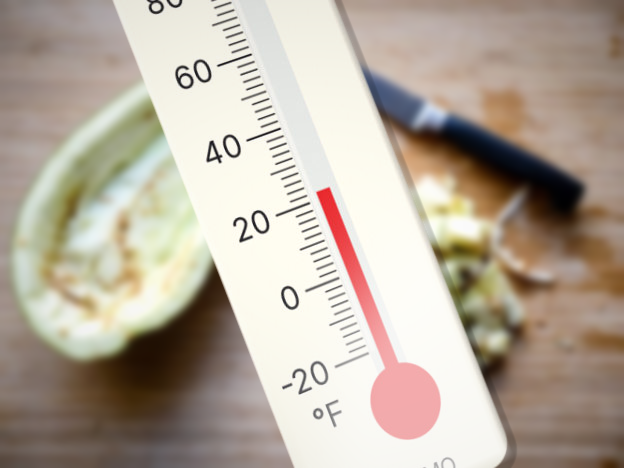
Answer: 22 °F
